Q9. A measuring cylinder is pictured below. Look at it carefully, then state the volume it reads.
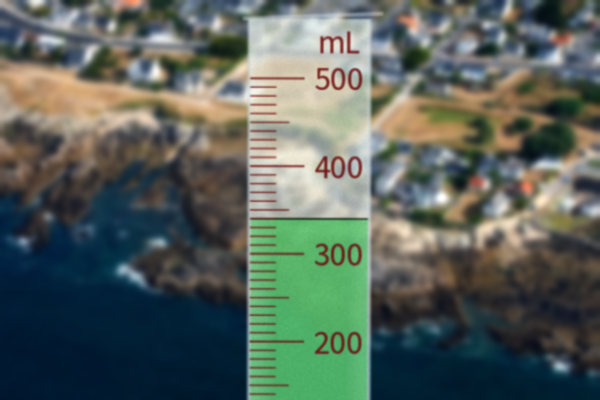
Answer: 340 mL
